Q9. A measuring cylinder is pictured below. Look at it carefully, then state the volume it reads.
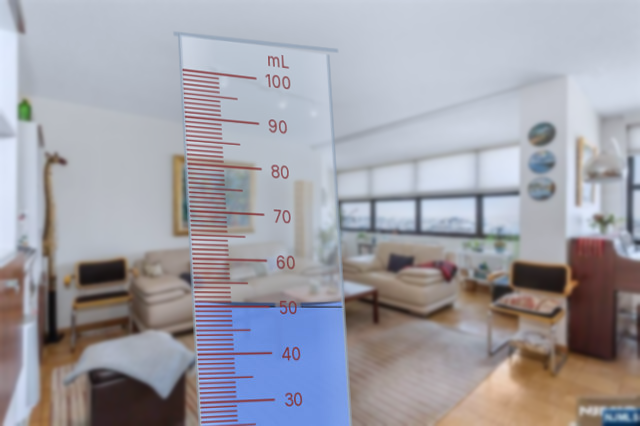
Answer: 50 mL
